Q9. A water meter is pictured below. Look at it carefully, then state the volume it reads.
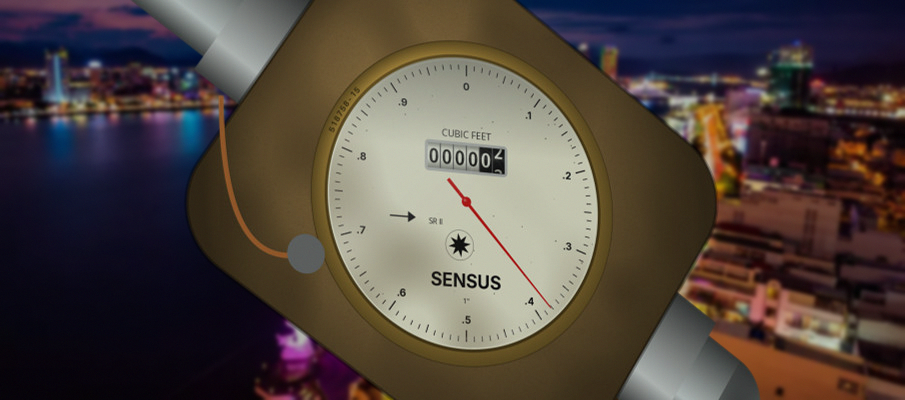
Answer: 2.38 ft³
